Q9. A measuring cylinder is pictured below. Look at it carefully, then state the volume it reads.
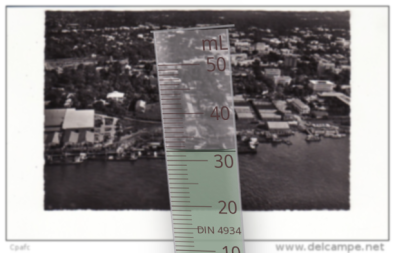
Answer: 32 mL
